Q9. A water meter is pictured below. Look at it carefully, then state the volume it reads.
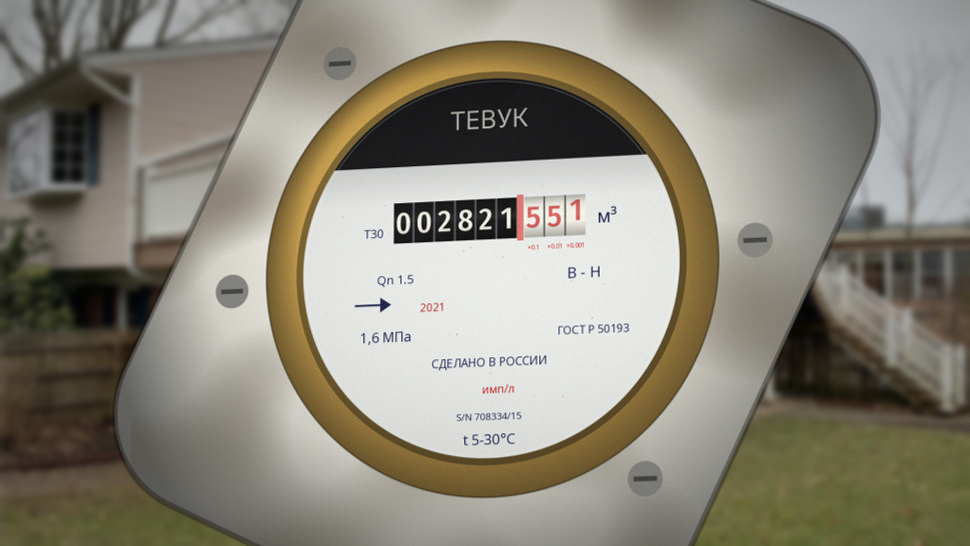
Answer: 2821.551 m³
